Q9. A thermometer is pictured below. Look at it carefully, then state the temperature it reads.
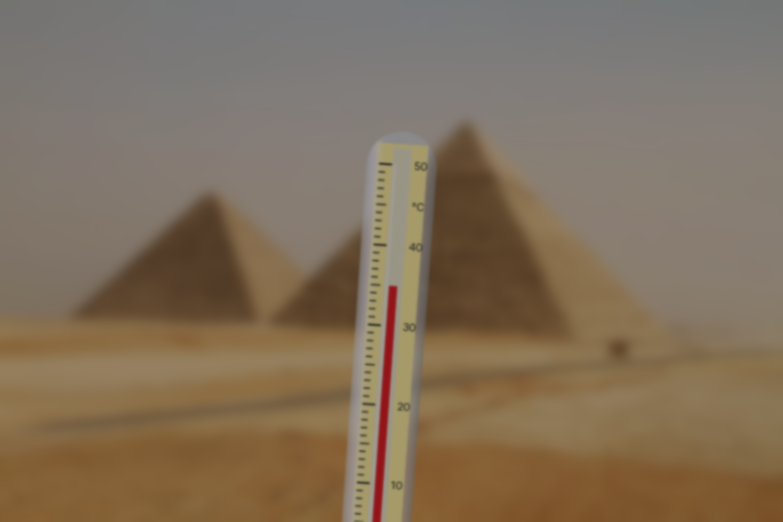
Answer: 35 °C
